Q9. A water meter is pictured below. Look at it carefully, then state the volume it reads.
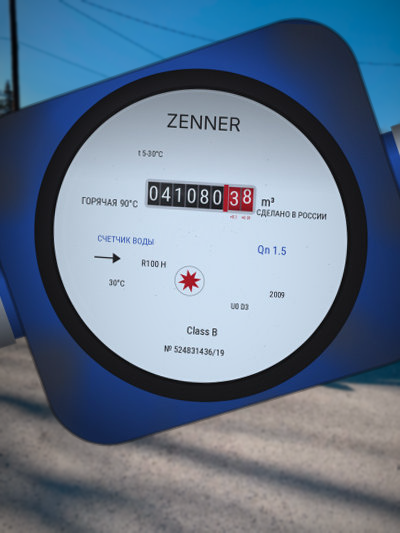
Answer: 41080.38 m³
